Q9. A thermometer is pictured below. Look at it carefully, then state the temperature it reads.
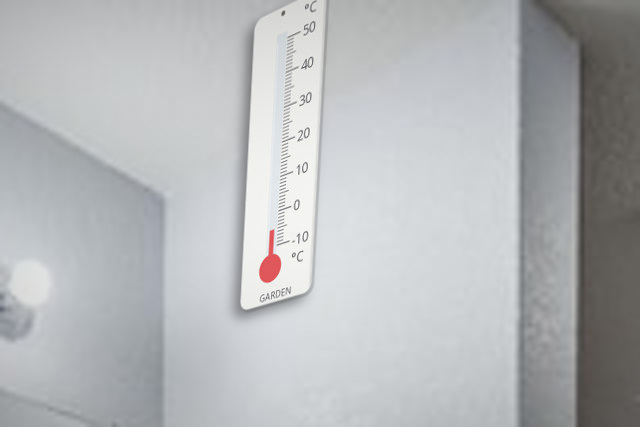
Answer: -5 °C
